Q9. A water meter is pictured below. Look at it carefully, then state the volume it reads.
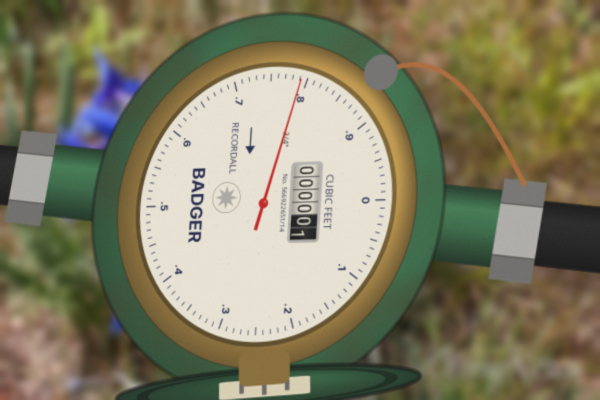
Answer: 0.79 ft³
